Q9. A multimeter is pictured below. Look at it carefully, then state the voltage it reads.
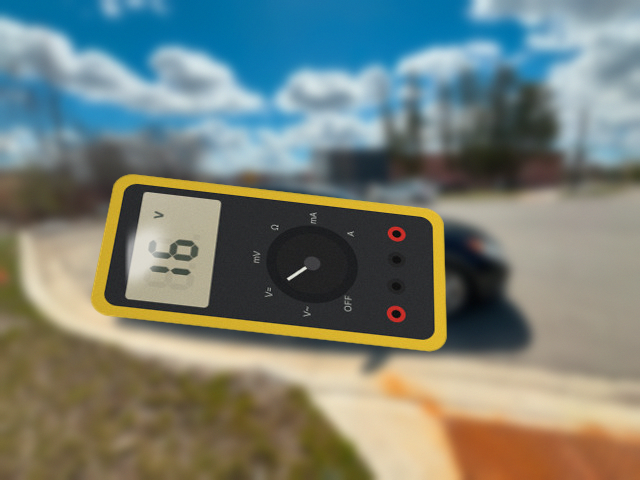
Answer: 16 V
